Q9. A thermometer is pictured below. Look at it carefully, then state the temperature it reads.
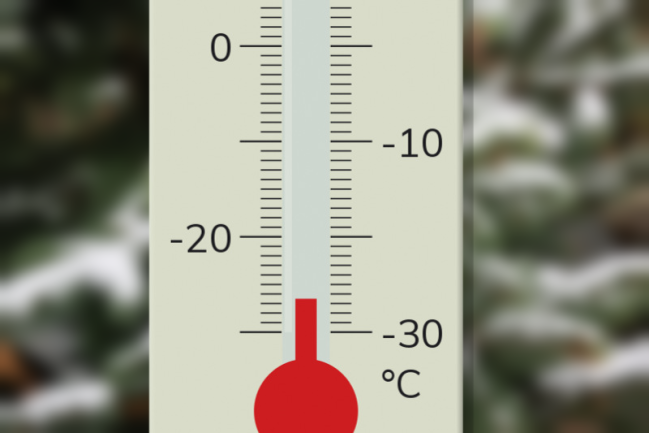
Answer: -26.5 °C
